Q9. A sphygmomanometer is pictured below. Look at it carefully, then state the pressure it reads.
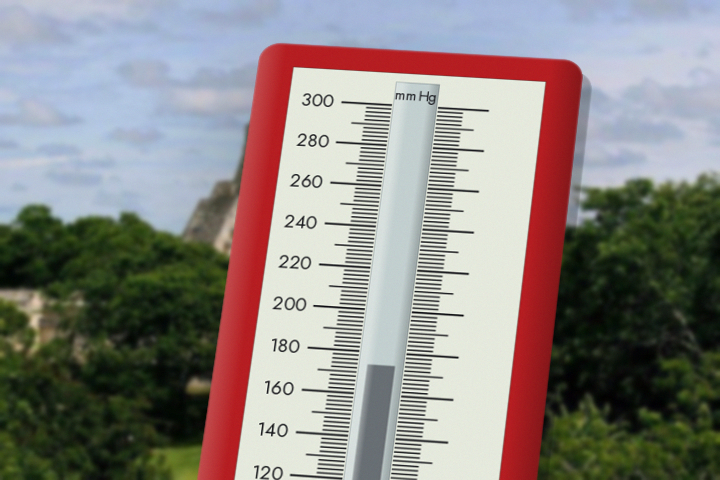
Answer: 174 mmHg
